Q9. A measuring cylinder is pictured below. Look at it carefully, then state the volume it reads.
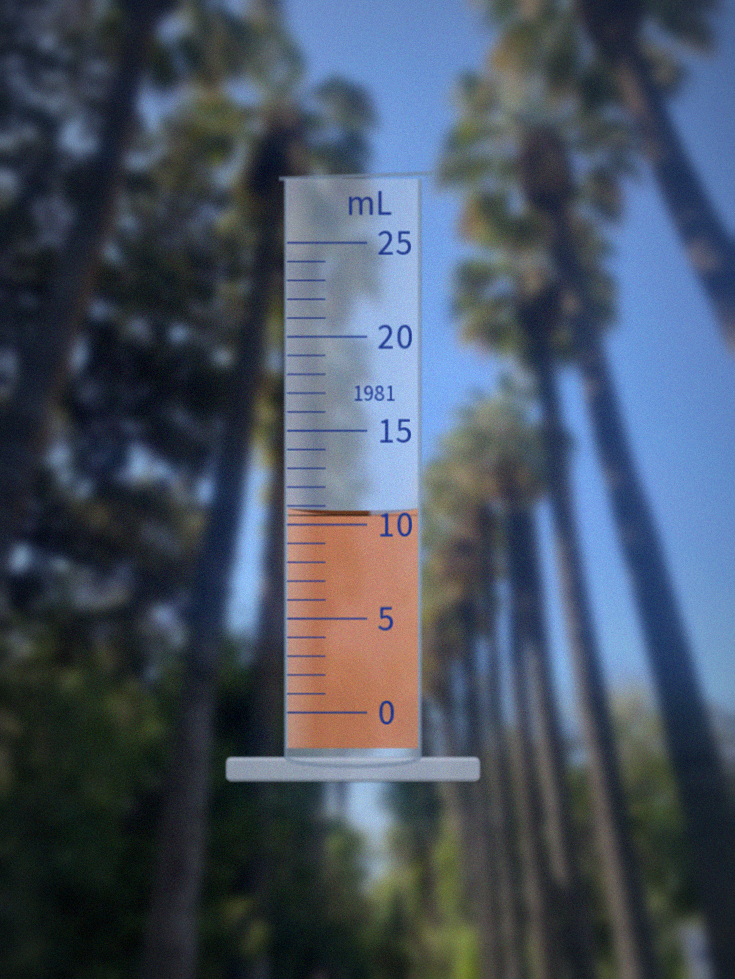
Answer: 10.5 mL
